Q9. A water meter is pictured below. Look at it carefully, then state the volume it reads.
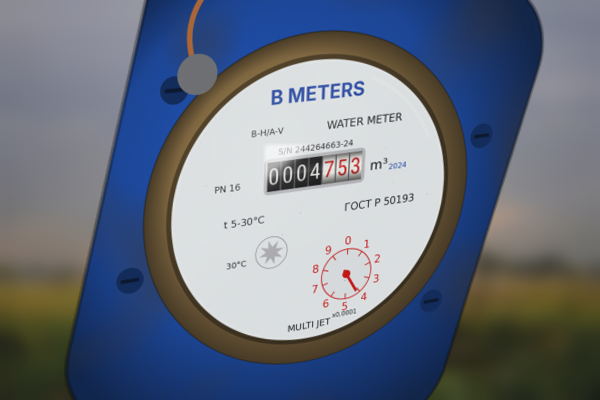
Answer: 4.7534 m³
